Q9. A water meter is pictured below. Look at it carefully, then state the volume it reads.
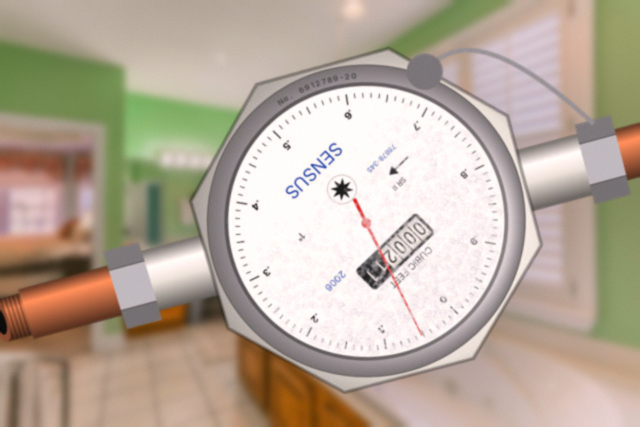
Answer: 211.05 ft³
